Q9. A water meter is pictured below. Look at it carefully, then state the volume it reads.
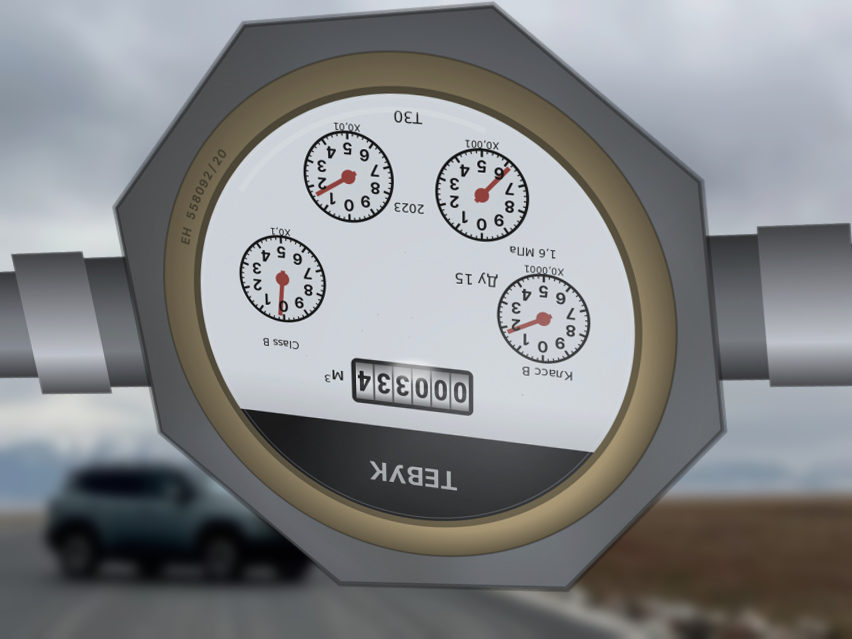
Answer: 334.0161 m³
